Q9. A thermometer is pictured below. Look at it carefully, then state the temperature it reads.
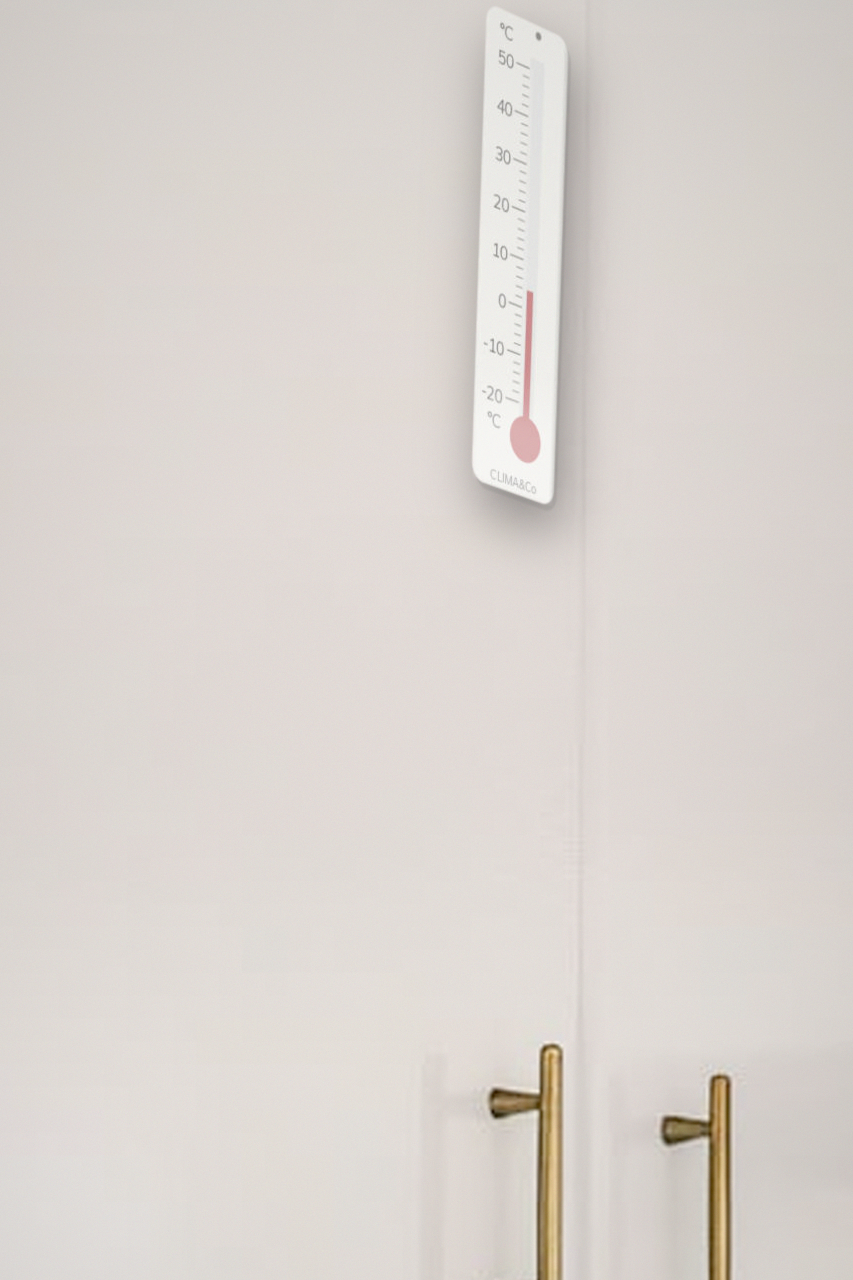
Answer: 4 °C
